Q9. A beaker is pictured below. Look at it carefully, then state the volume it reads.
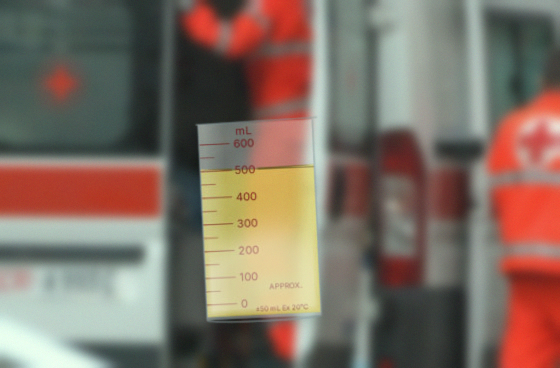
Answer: 500 mL
